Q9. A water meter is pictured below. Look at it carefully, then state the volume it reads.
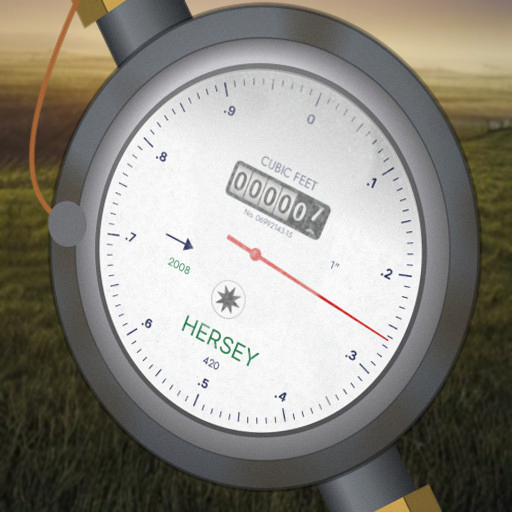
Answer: 7.26 ft³
